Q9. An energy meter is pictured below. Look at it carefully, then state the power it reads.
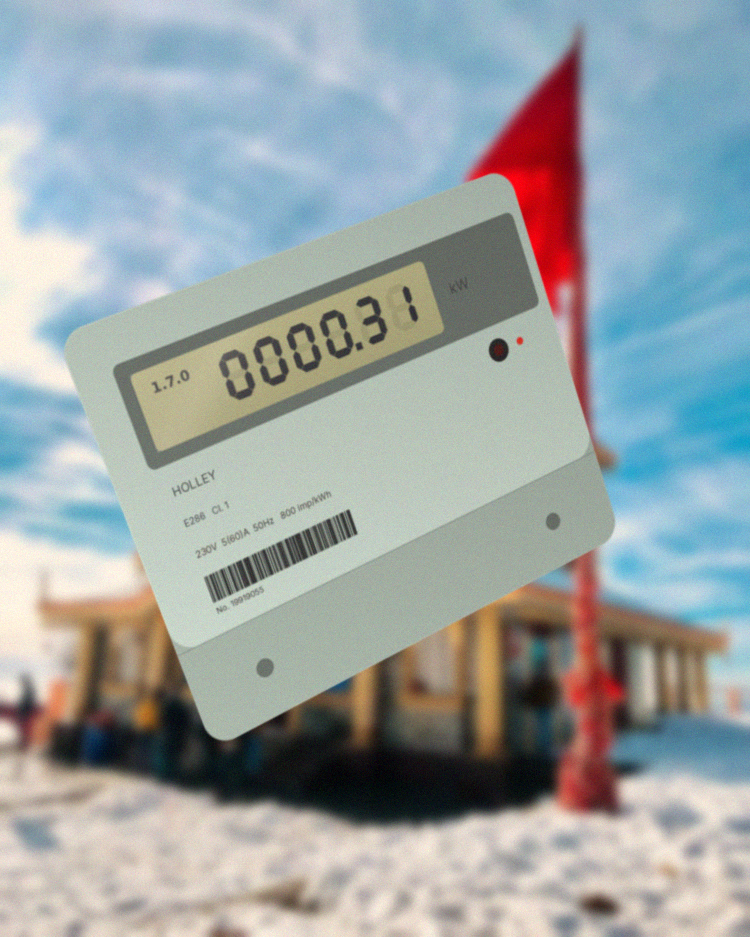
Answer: 0.31 kW
